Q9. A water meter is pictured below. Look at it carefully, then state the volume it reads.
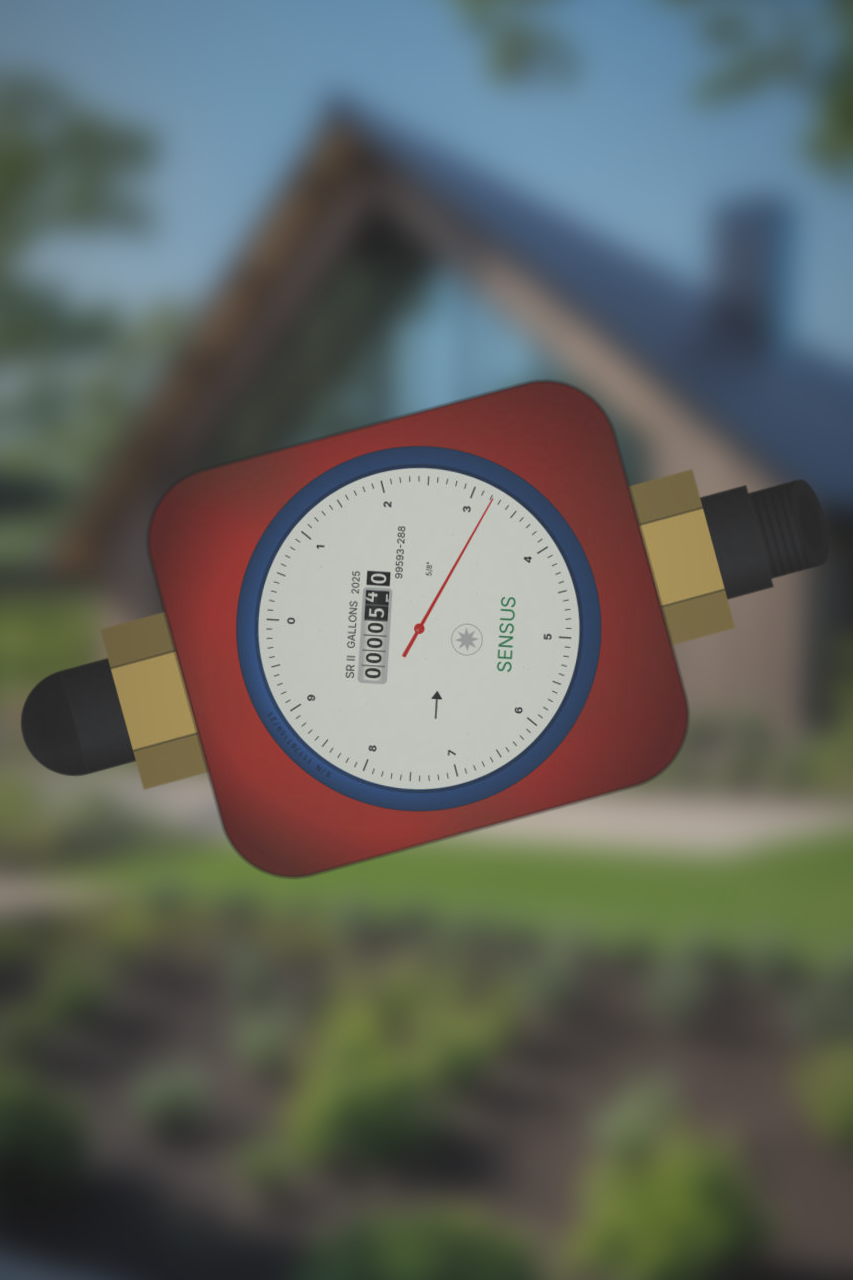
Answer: 543.2 gal
